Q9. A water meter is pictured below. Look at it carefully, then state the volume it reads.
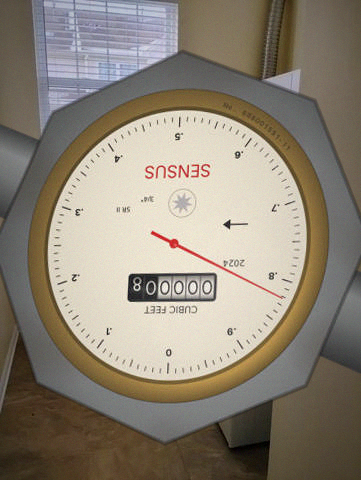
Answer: 7.82 ft³
